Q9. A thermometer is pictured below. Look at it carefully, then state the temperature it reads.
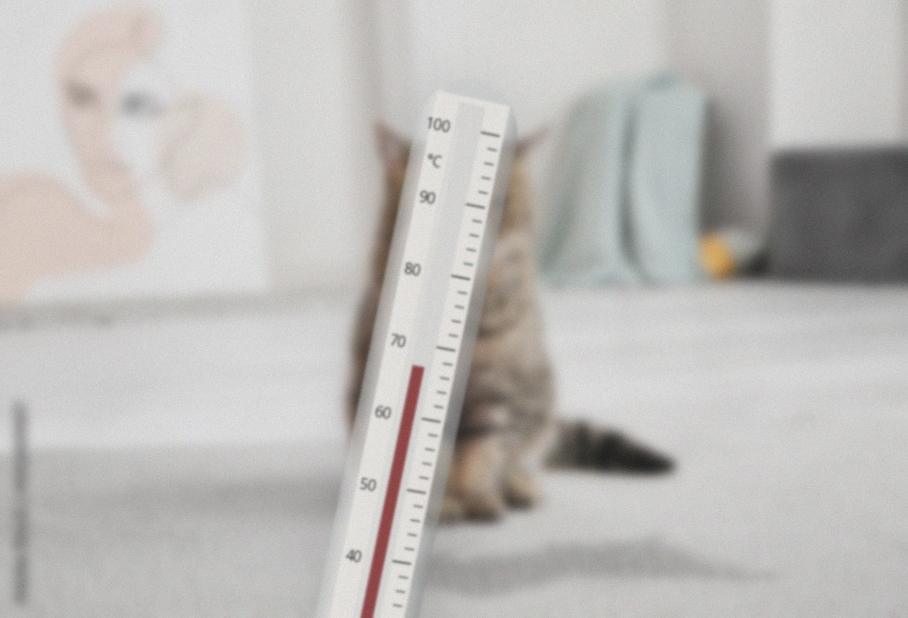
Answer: 67 °C
